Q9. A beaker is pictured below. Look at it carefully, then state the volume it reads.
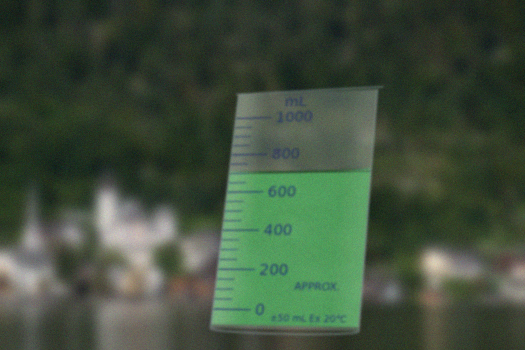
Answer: 700 mL
